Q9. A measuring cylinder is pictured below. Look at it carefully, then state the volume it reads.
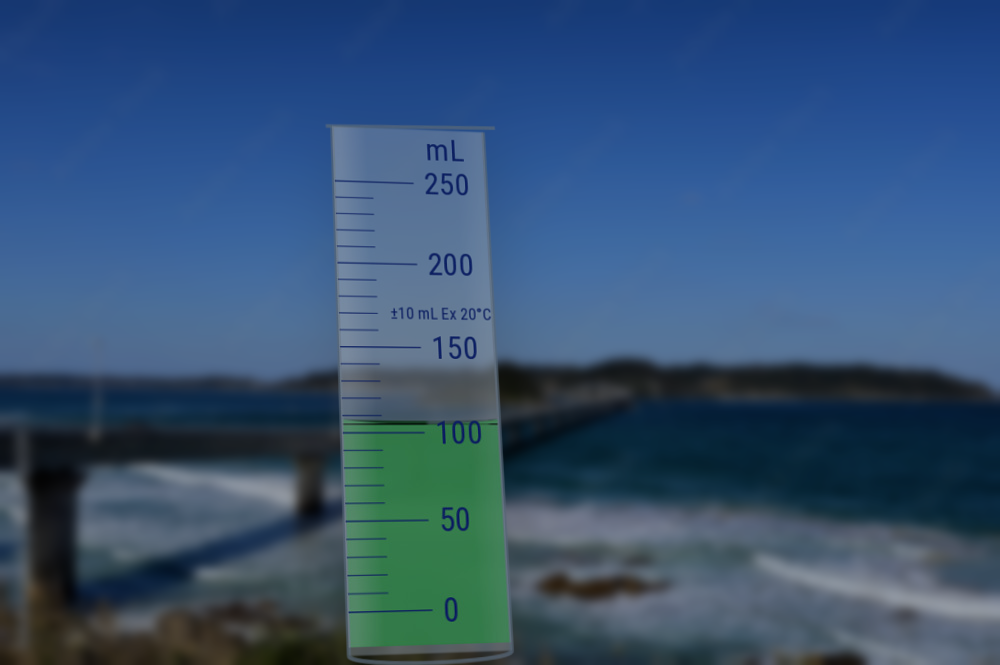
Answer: 105 mL
